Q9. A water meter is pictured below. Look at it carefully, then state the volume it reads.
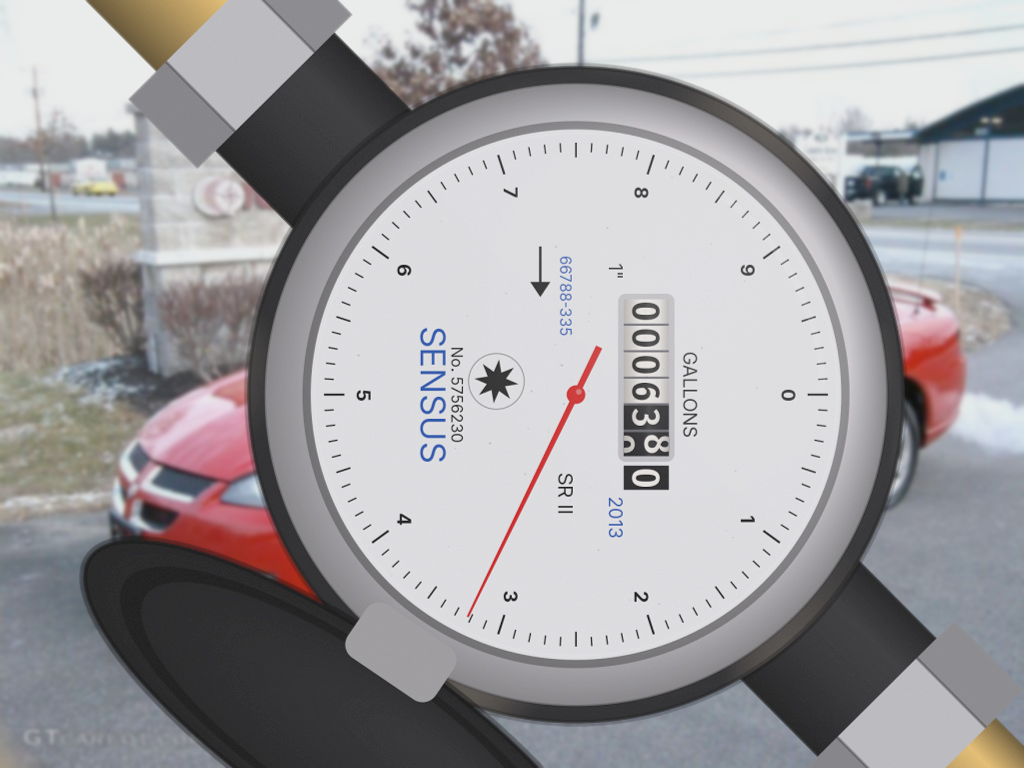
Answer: 6383.2 gal
